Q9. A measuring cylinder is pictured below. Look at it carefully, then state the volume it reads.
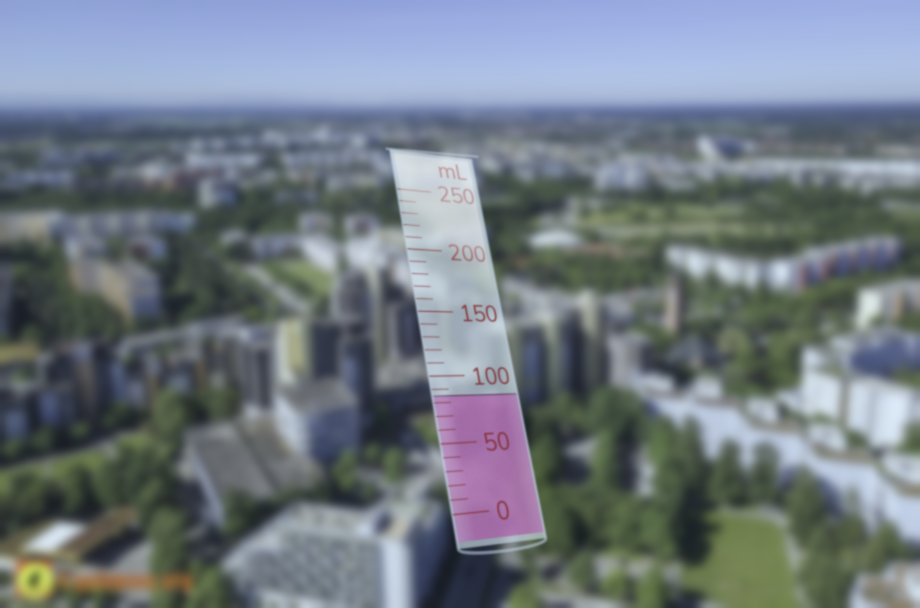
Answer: 85 mL
